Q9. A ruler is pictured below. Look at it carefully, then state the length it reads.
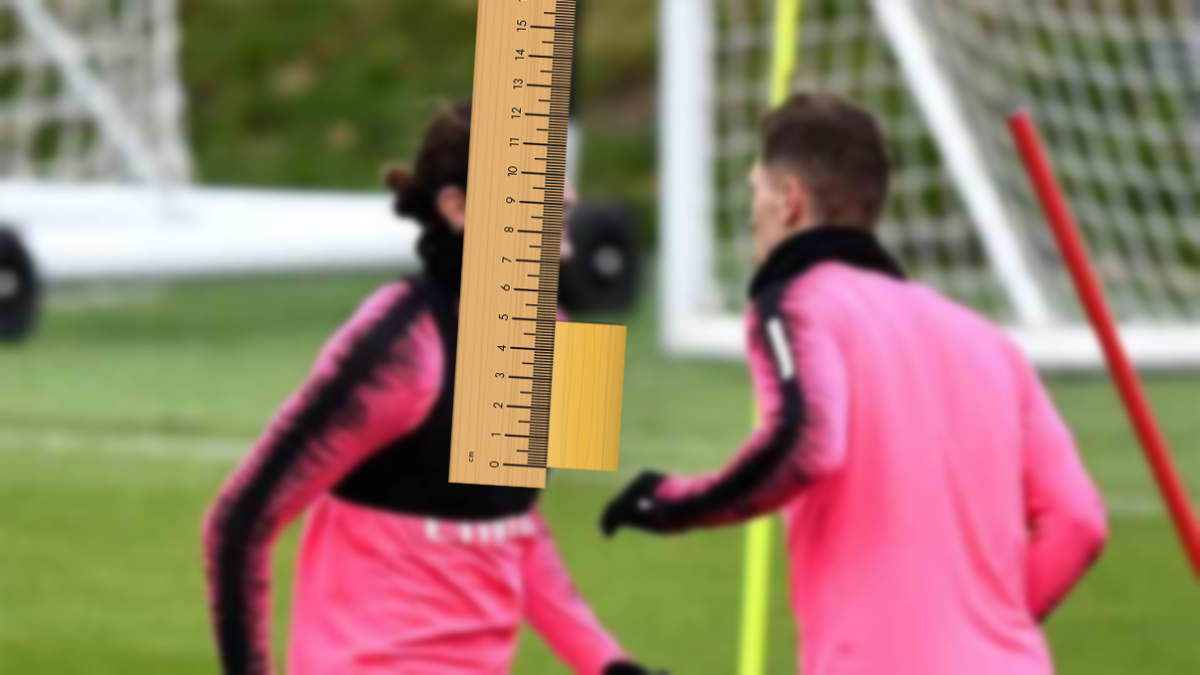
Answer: 5 cm
